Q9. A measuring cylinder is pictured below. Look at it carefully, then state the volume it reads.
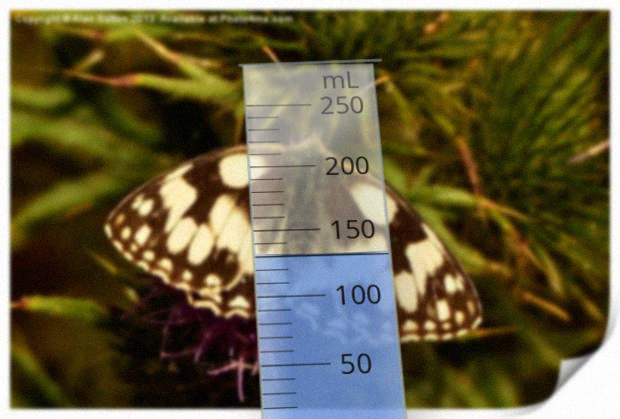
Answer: 130 mL
